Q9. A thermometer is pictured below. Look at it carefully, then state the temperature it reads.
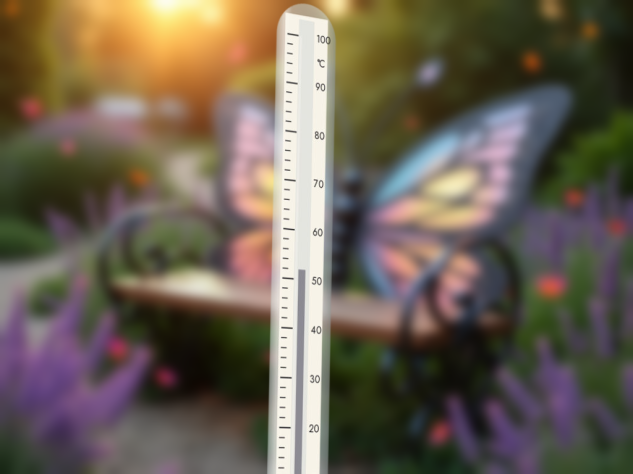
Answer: 52 °C
